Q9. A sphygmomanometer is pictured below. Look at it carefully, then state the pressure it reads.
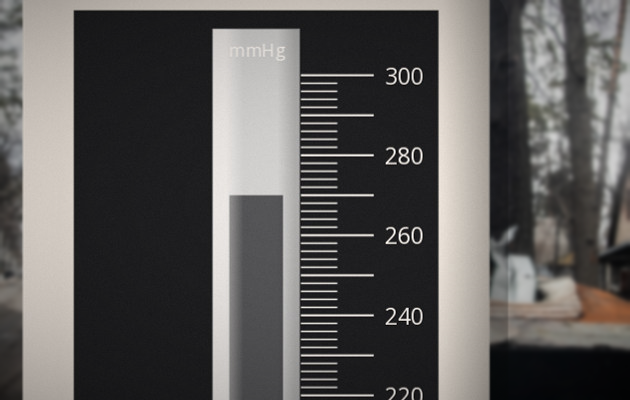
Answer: 270 mmHg
